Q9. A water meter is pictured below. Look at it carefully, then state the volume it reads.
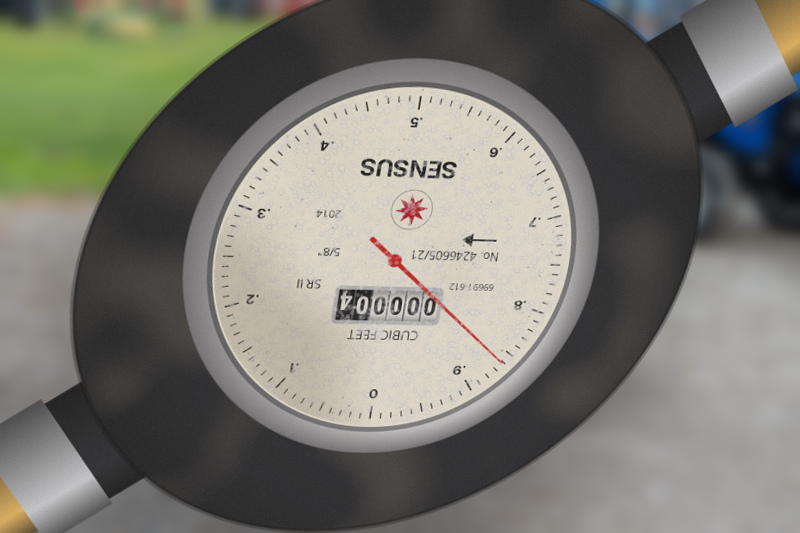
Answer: 3.86 ft³
